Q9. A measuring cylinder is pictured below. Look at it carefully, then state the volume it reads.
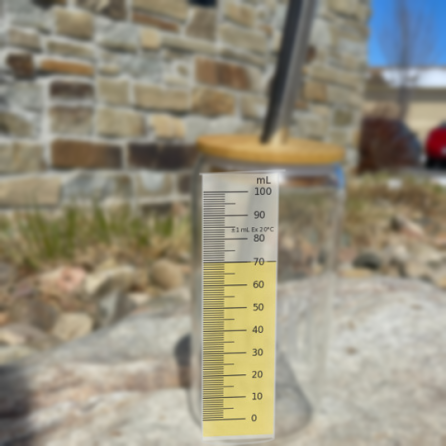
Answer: 70 mL
